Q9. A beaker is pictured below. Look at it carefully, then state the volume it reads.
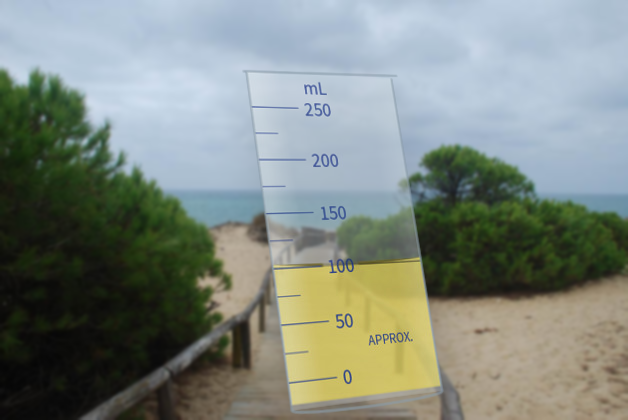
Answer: 100 mL
